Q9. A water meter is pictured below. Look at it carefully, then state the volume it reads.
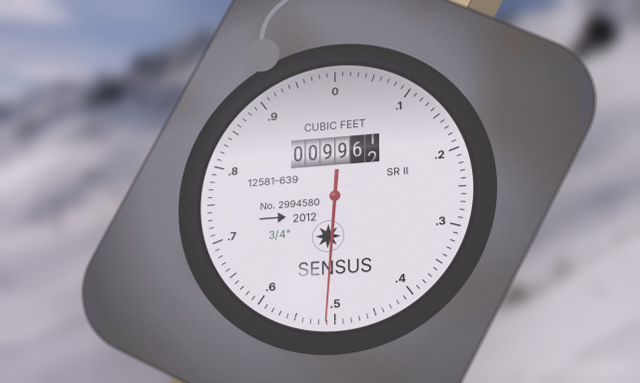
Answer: 9961.51 ft³
